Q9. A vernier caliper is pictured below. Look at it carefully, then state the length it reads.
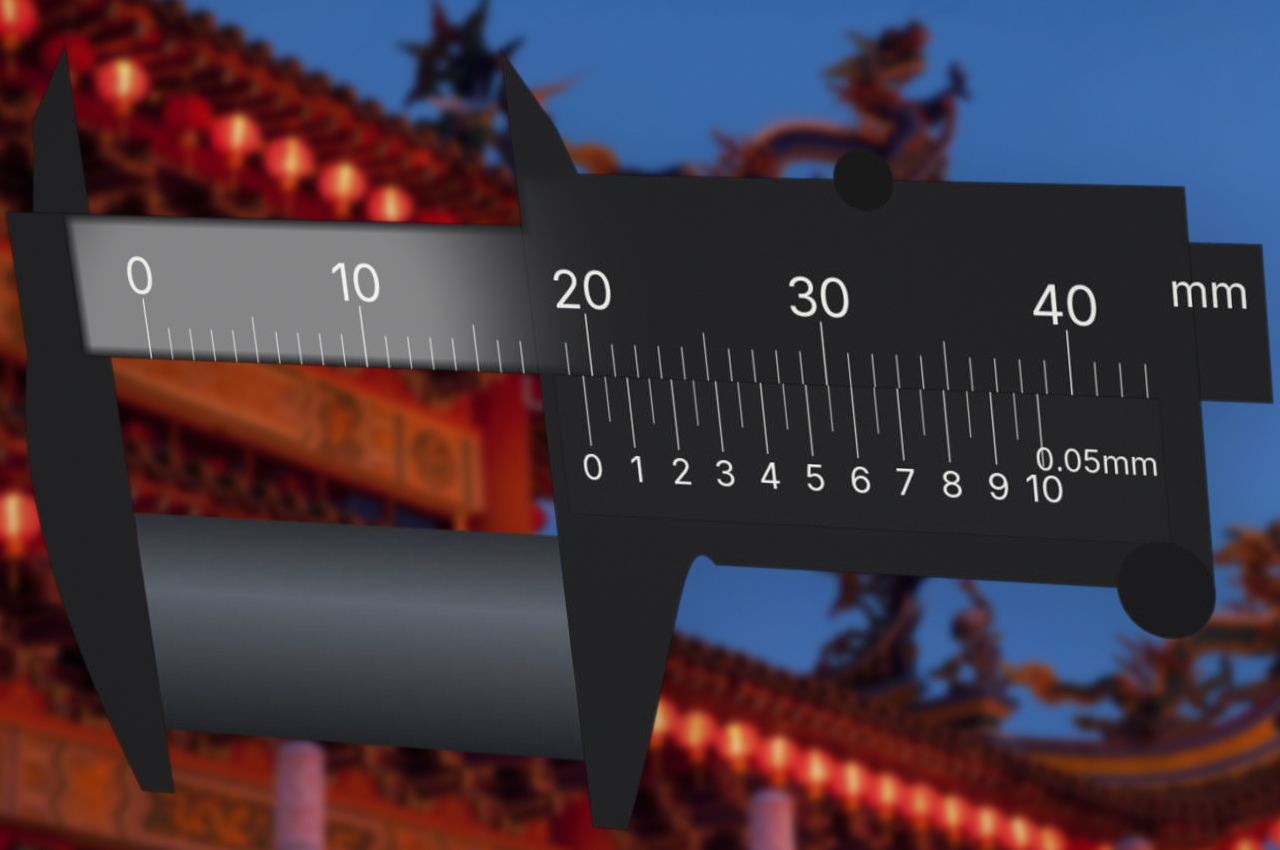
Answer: 19.6 mm
